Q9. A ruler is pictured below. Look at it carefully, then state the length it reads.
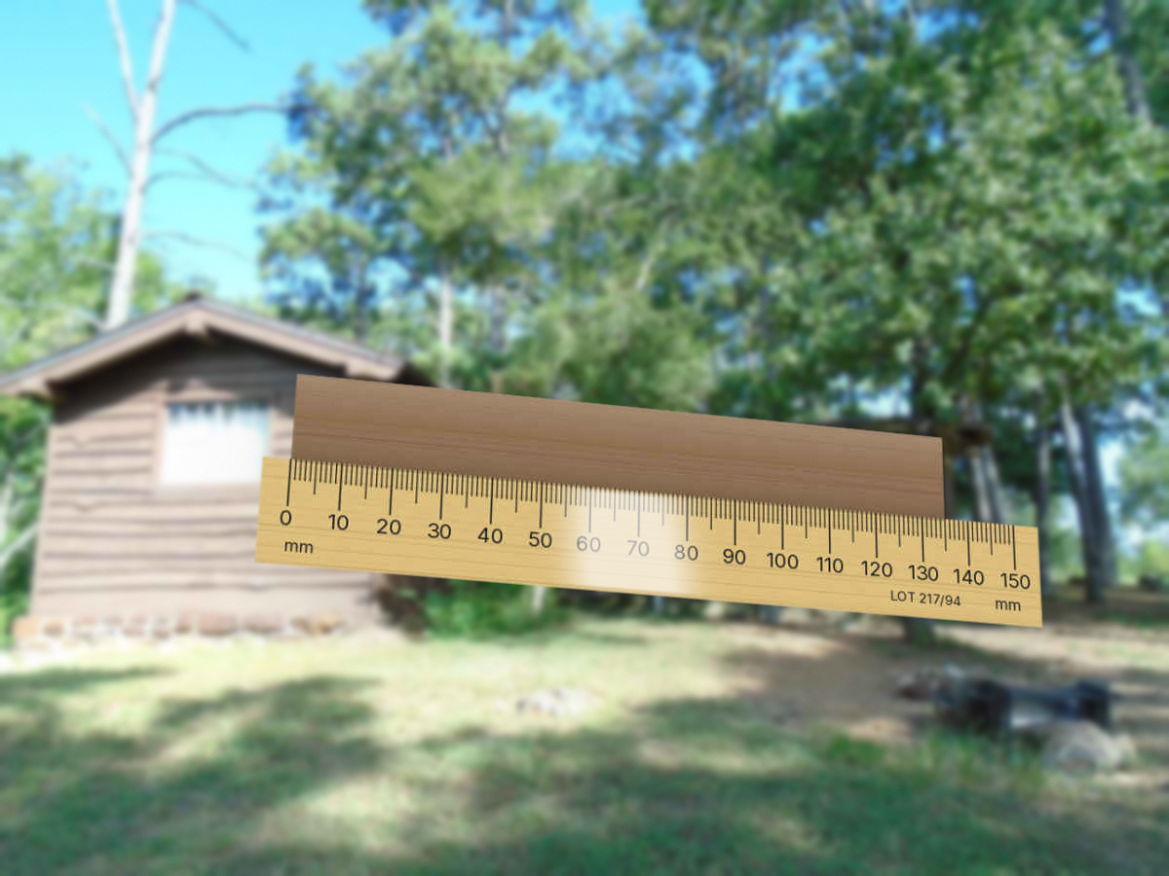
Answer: 135 mm
